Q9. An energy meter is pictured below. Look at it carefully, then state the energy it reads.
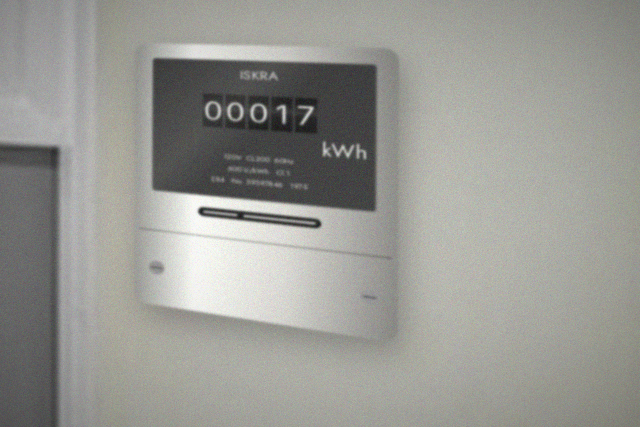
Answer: 17 kWh
